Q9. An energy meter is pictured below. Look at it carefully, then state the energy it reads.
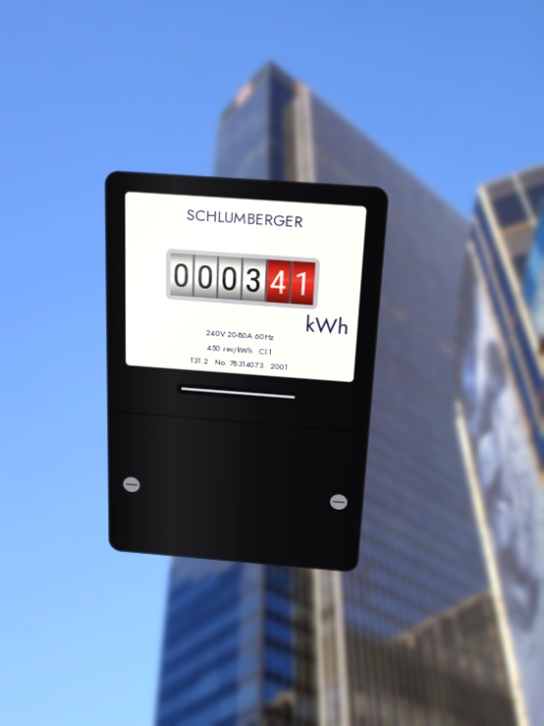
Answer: 3.41 kWh
